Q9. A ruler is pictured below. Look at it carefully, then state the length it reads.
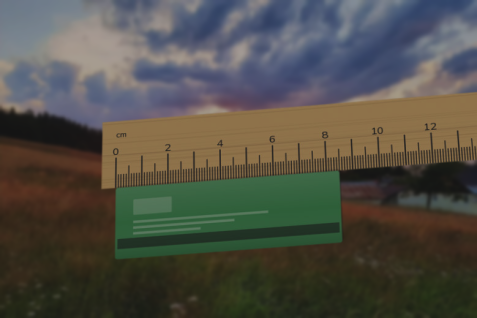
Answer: 8.5 cm
